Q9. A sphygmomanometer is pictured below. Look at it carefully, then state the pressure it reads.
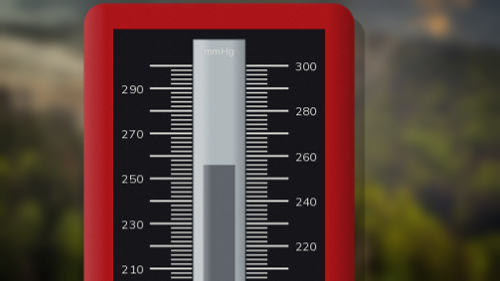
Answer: 256 mmHg
